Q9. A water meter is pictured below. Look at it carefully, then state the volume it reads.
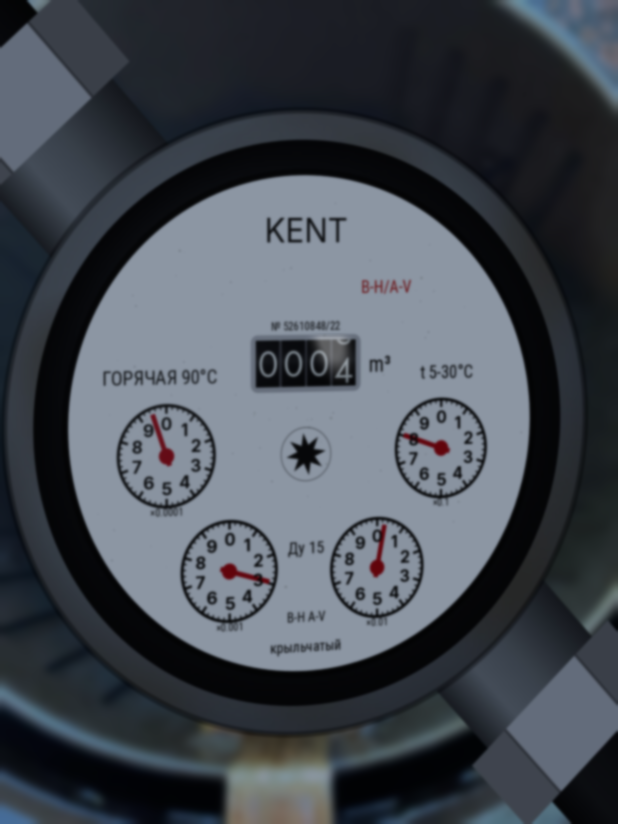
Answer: 3.8029 m³
